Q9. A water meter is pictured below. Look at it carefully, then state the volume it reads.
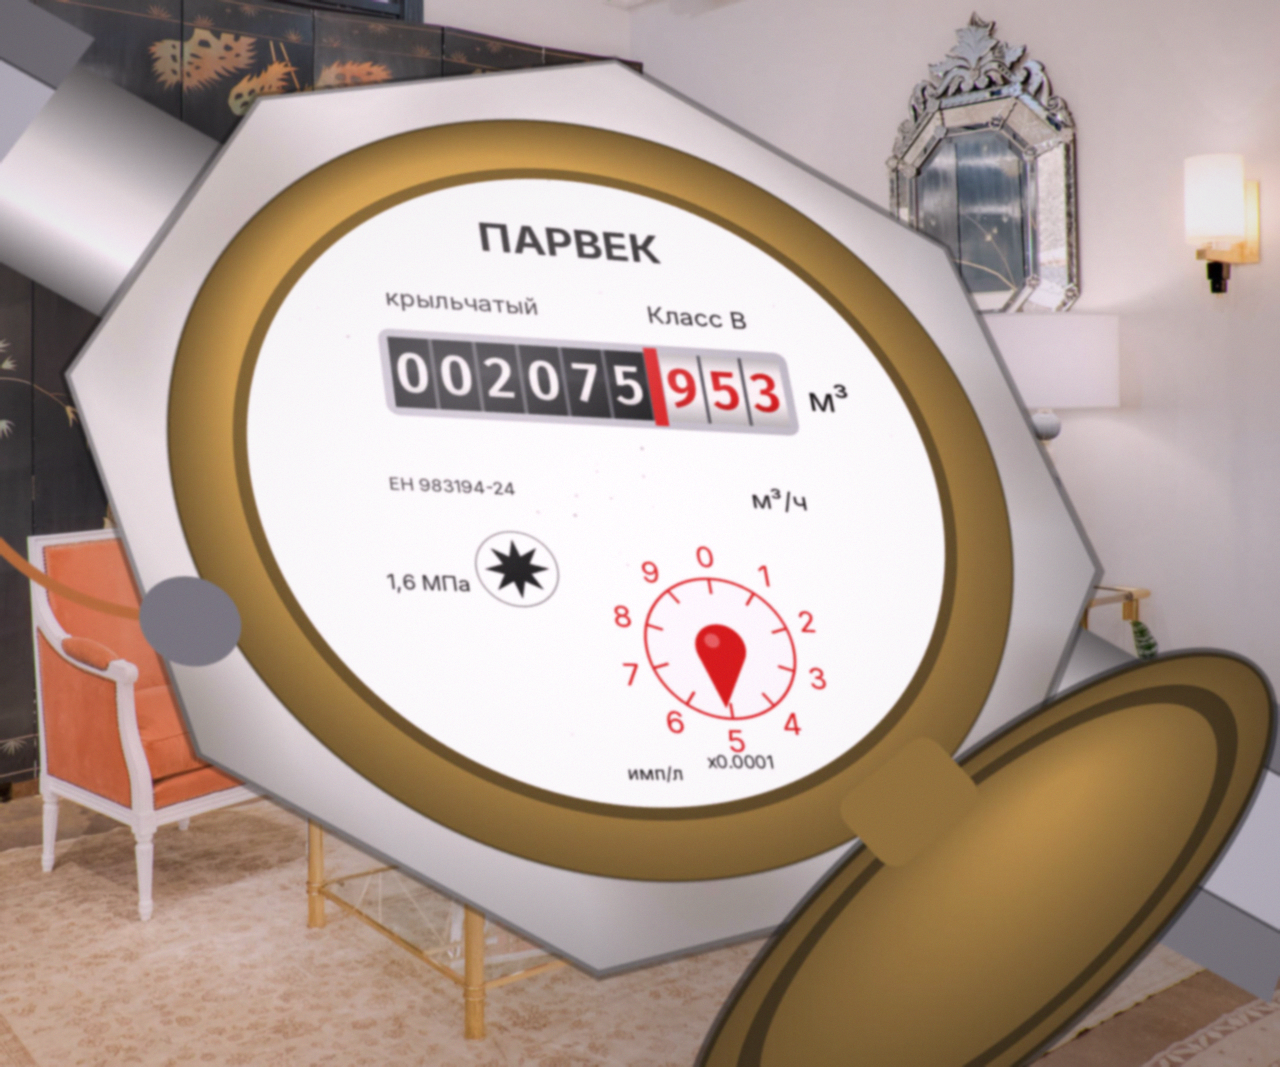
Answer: 2075.9535 m³
